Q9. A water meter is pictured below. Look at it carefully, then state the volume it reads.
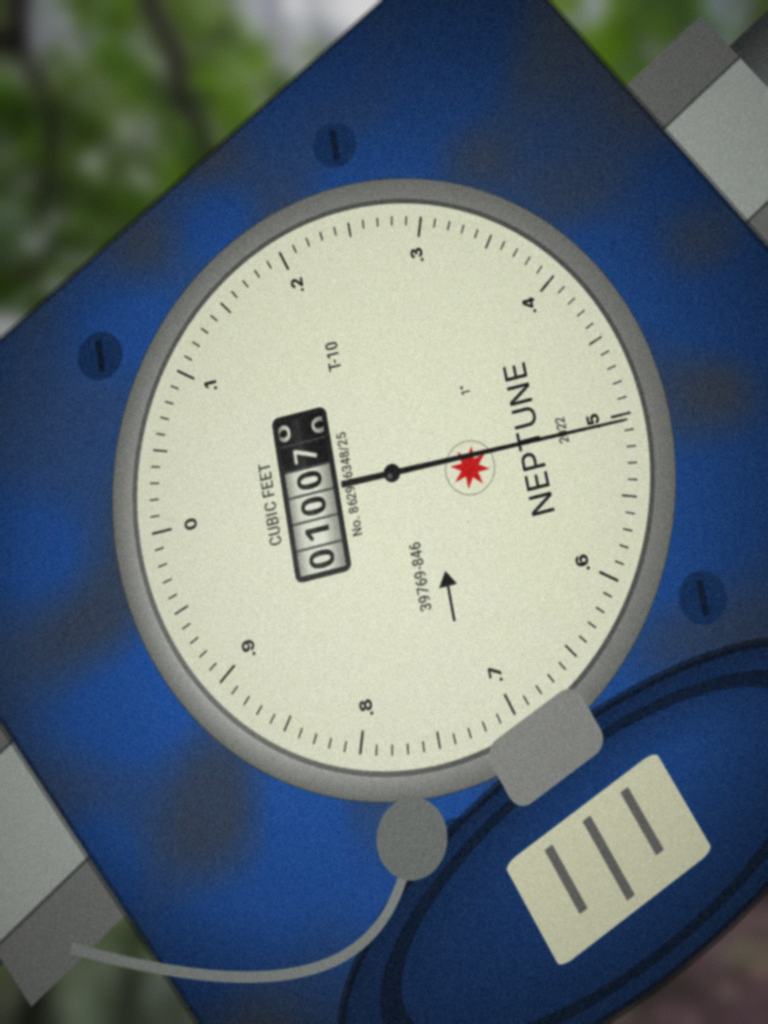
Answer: 10078.50 ft³
